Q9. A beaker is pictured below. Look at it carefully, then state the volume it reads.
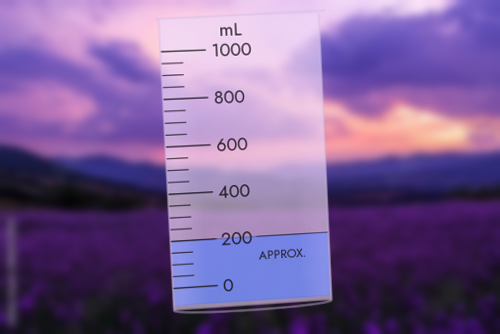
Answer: 200 mL
